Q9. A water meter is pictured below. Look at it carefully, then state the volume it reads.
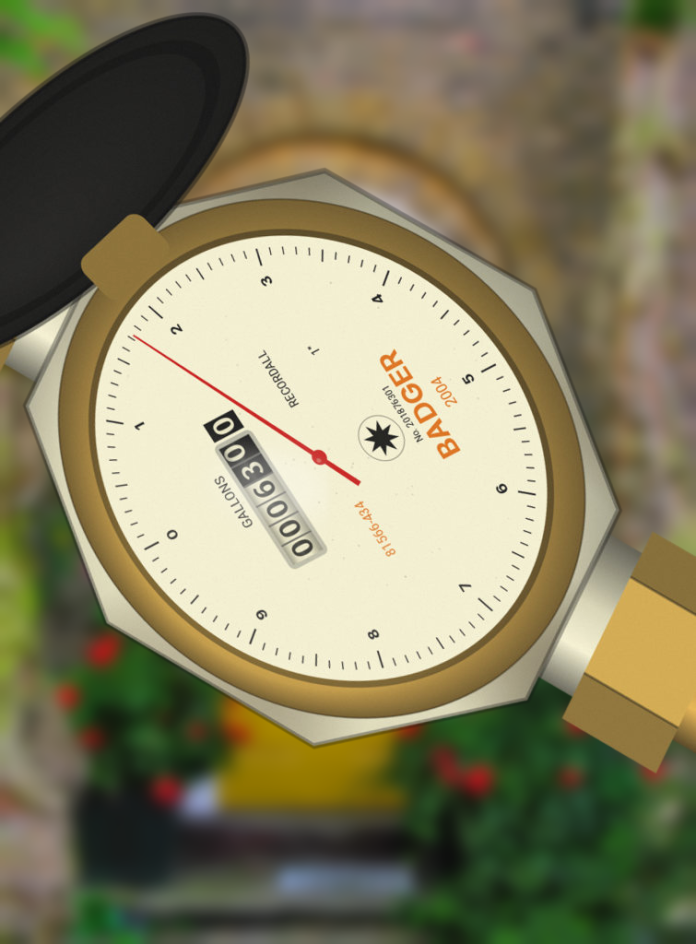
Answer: 6301.7 gal
